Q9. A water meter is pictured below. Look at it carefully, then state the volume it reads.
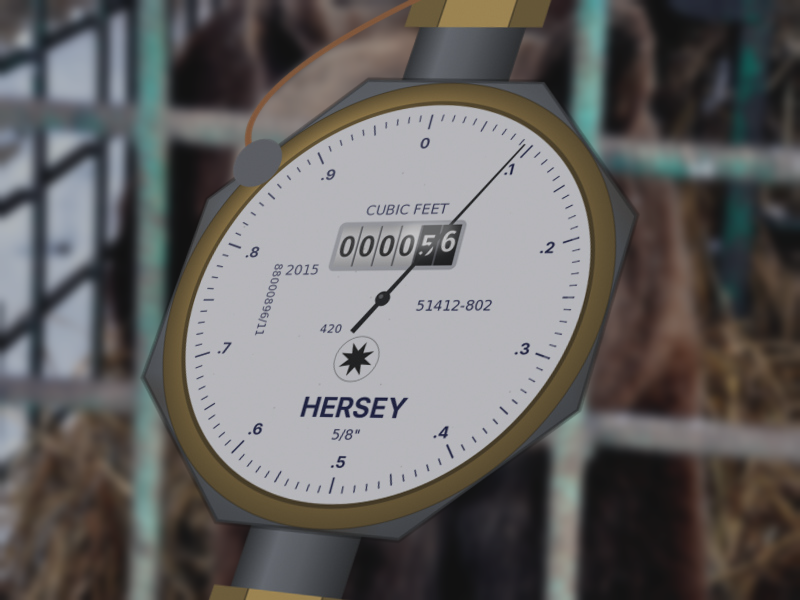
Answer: 56.09 ft³
